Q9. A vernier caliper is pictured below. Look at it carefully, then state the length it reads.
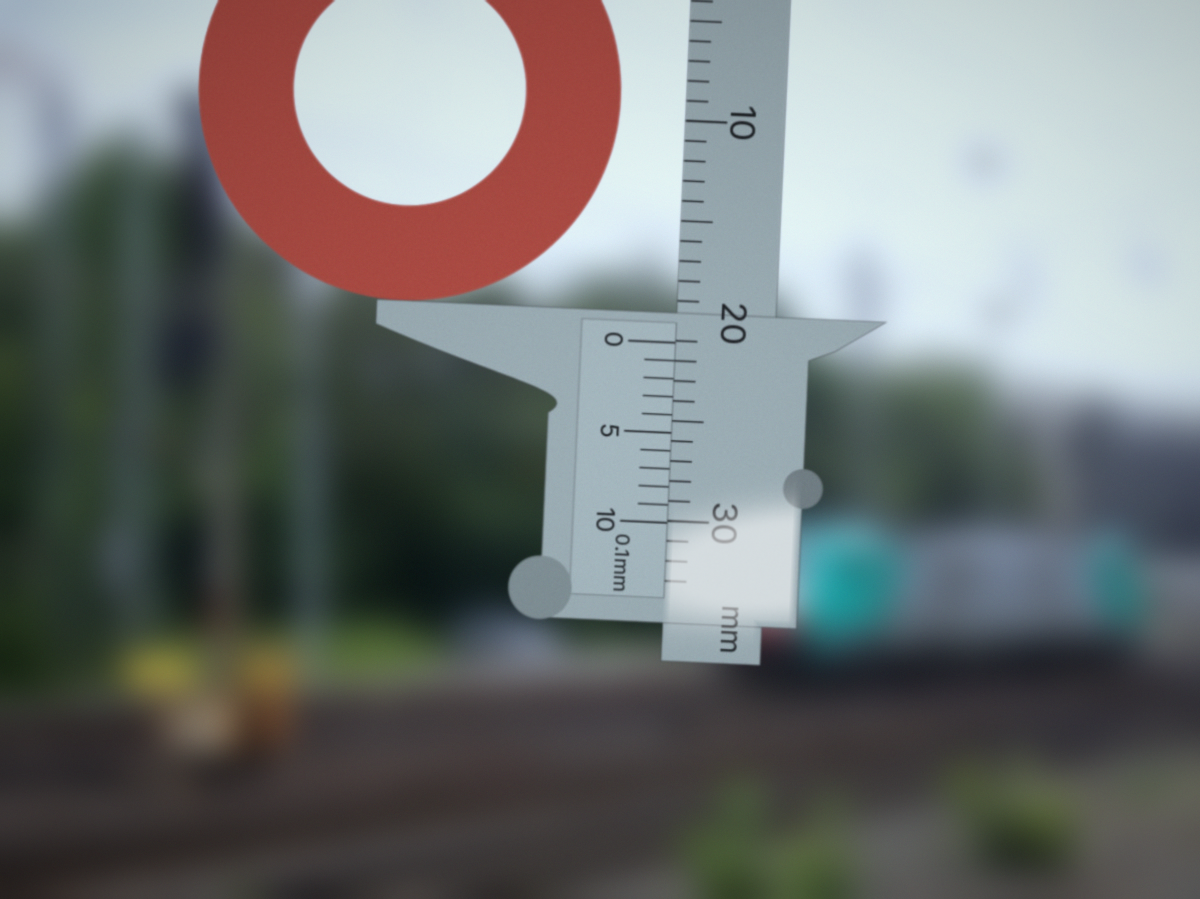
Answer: 21.1 mm
